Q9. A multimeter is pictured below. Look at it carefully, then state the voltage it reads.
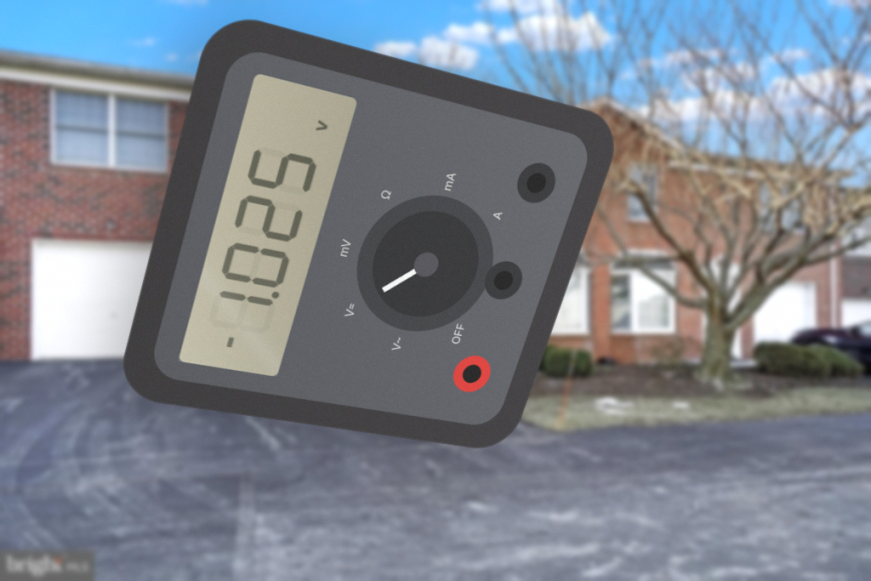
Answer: -1.025 V
